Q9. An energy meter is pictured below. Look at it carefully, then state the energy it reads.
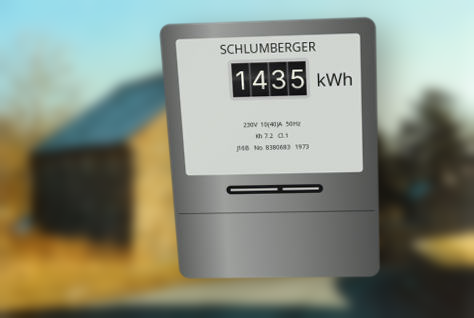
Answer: 1435 kWh
